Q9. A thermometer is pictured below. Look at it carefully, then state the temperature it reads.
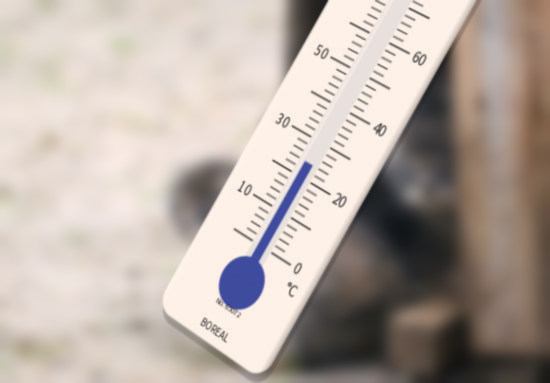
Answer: 24 °C
